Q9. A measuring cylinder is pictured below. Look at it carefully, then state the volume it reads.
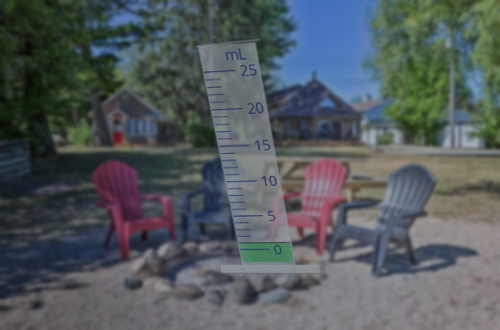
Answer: 1 mL
